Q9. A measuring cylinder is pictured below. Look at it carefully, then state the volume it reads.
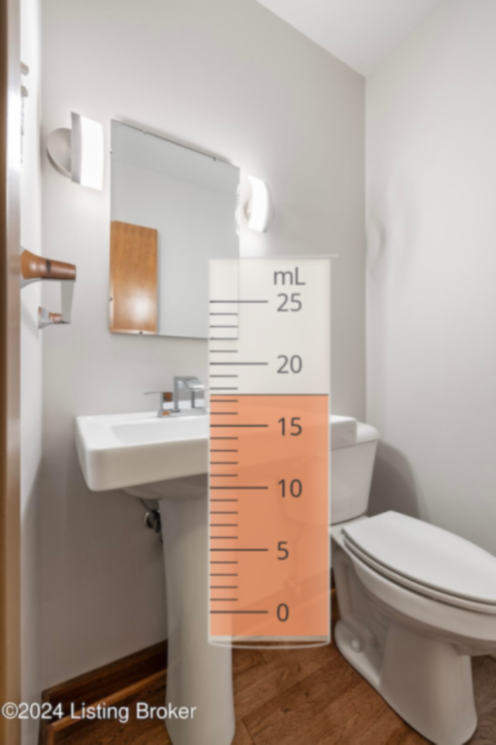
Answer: 17.5 mL
